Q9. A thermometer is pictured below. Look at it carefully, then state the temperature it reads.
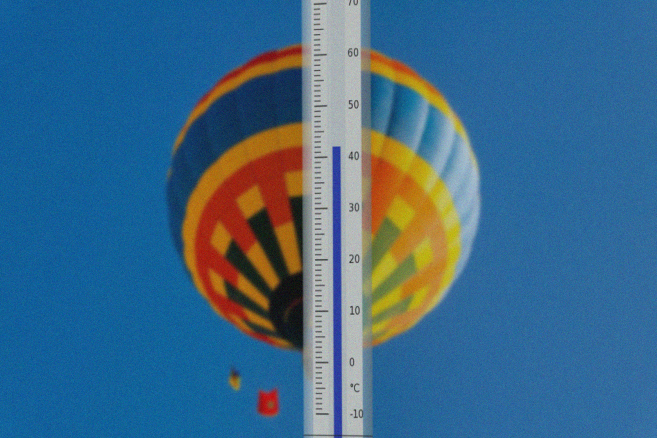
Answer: 42 °C
